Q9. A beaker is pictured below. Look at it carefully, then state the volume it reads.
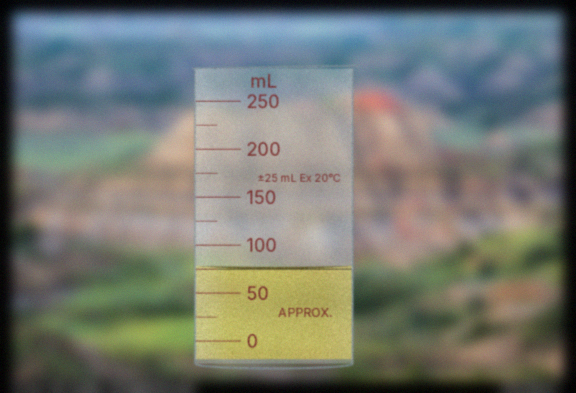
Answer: 75 mL
